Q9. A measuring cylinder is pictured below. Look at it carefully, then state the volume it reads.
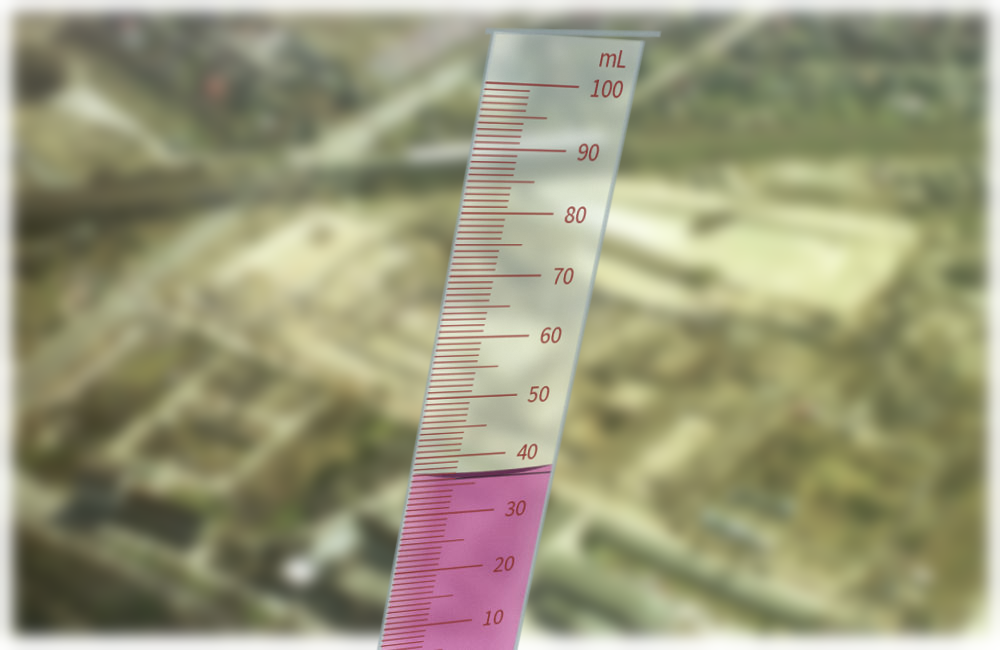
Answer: 36 mL
